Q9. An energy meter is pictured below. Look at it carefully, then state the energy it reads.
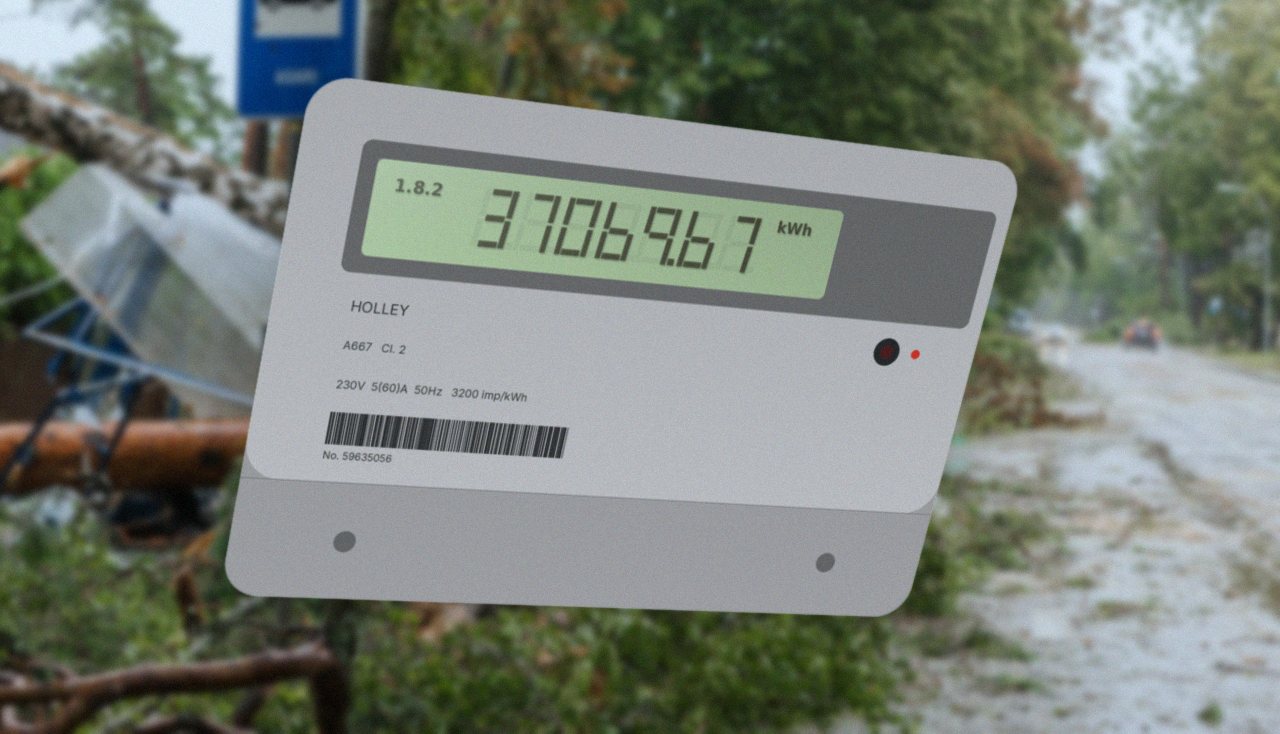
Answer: 37069.67 kWh
